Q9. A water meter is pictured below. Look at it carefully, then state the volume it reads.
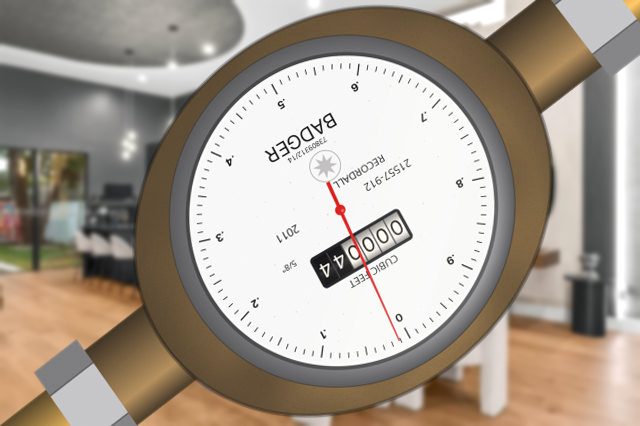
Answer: 44.01 ft³
